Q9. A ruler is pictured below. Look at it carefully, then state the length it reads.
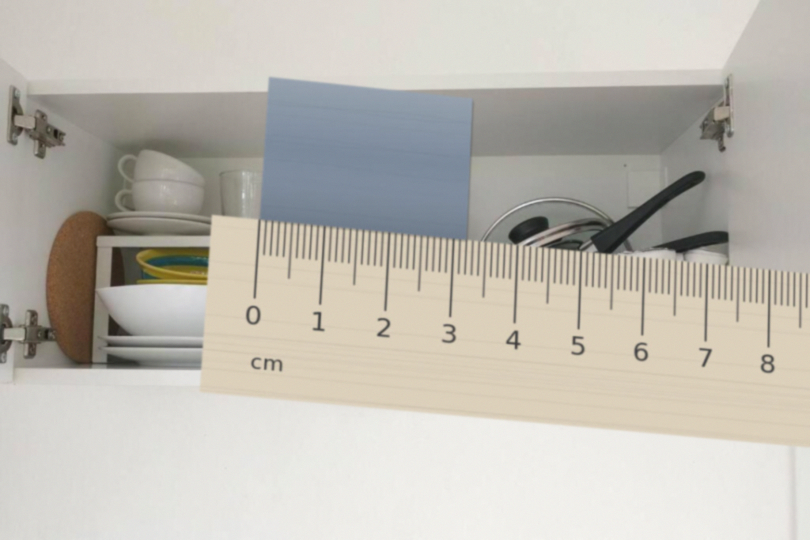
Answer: 3.2 cm
